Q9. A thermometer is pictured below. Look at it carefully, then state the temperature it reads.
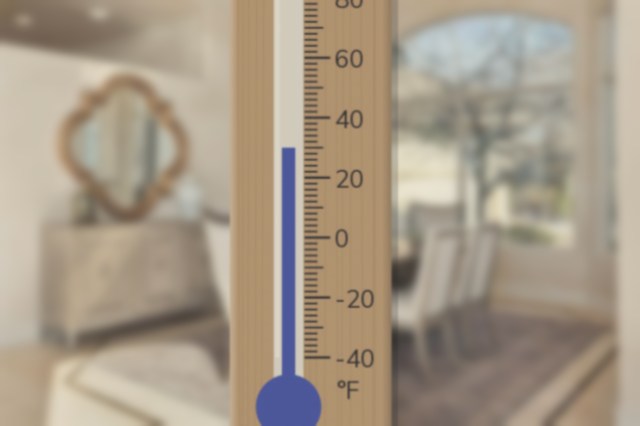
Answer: 30 °F
